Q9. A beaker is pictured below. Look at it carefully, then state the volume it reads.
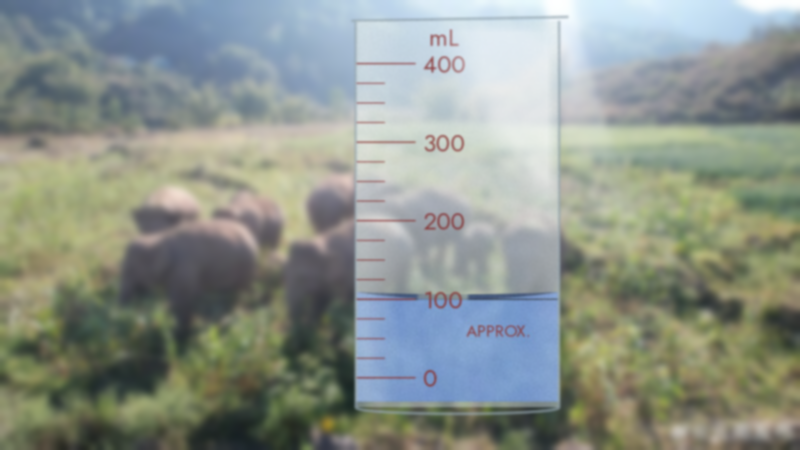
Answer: 100 mL
